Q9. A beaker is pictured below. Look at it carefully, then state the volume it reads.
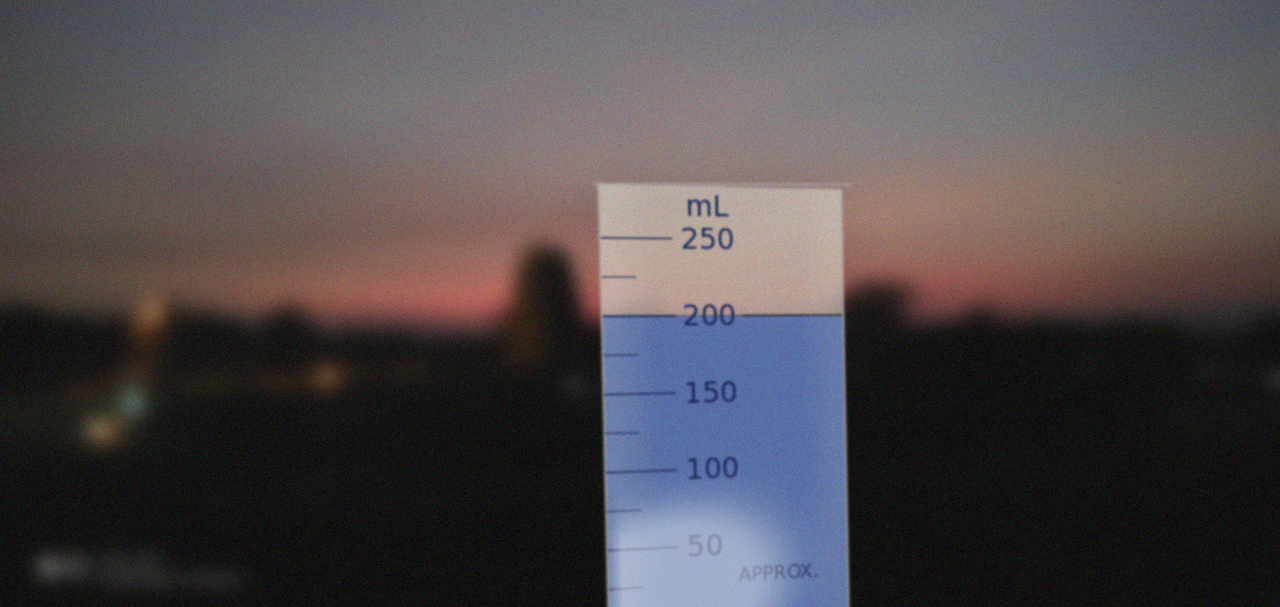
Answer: 200 mL
